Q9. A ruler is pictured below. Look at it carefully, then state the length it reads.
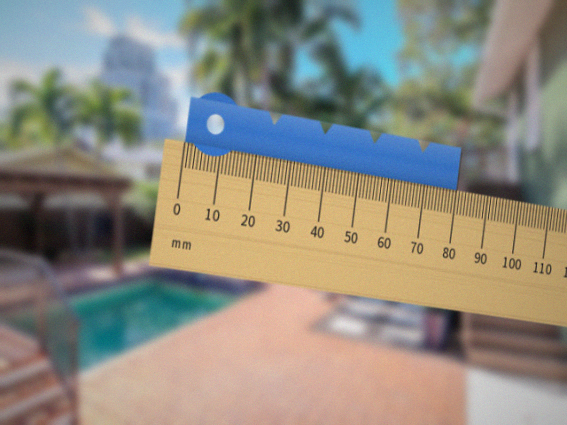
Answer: 80 mm
